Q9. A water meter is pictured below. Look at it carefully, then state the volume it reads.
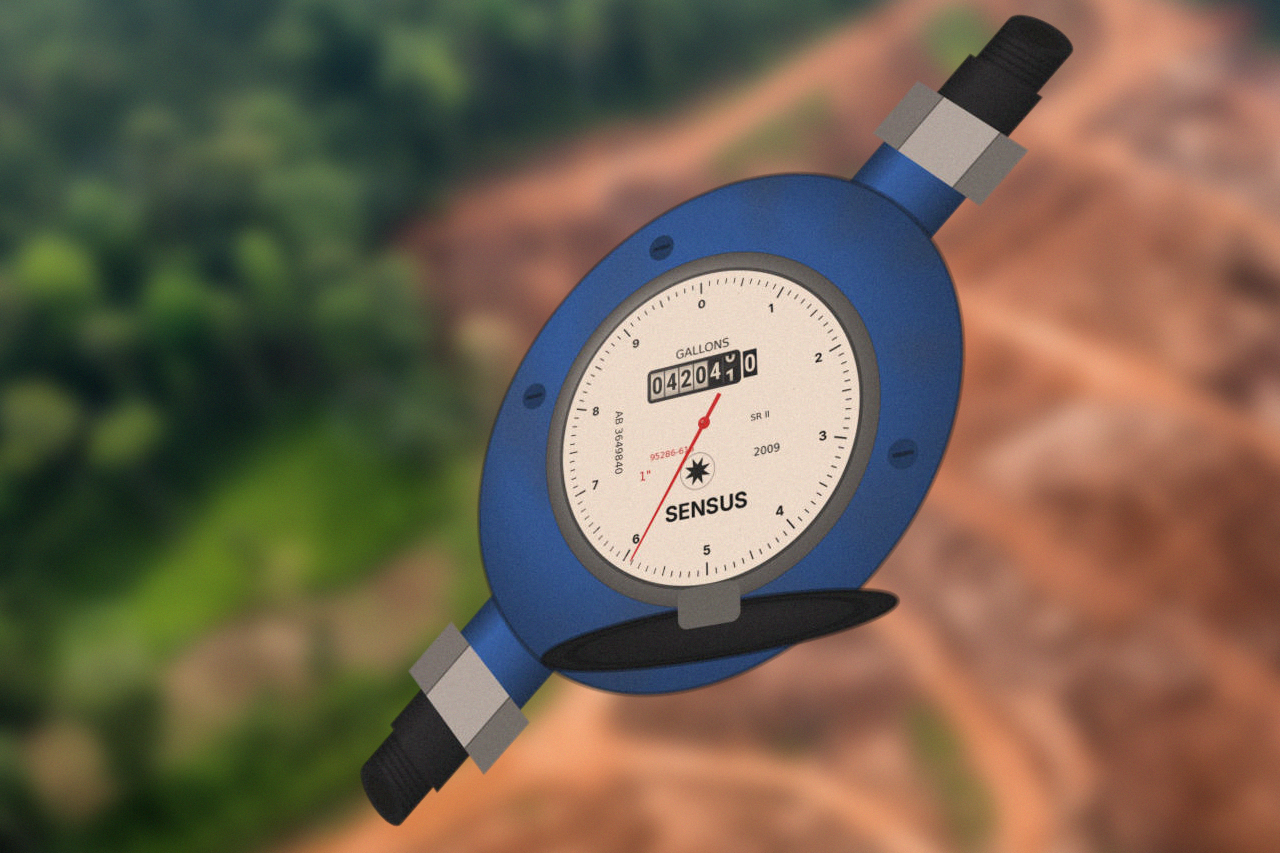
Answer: 420405.9 gal
